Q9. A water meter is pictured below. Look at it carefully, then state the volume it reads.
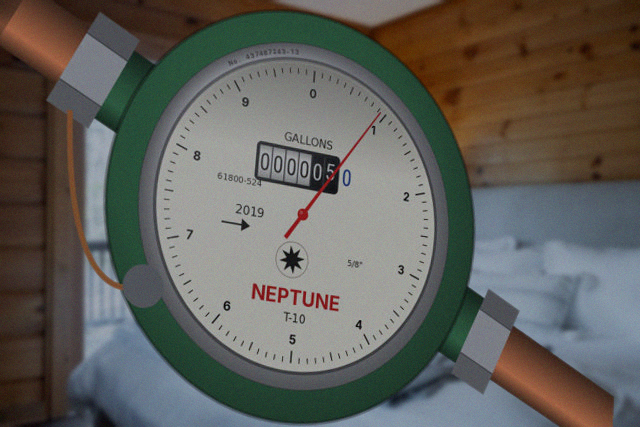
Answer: 50.9 gal
